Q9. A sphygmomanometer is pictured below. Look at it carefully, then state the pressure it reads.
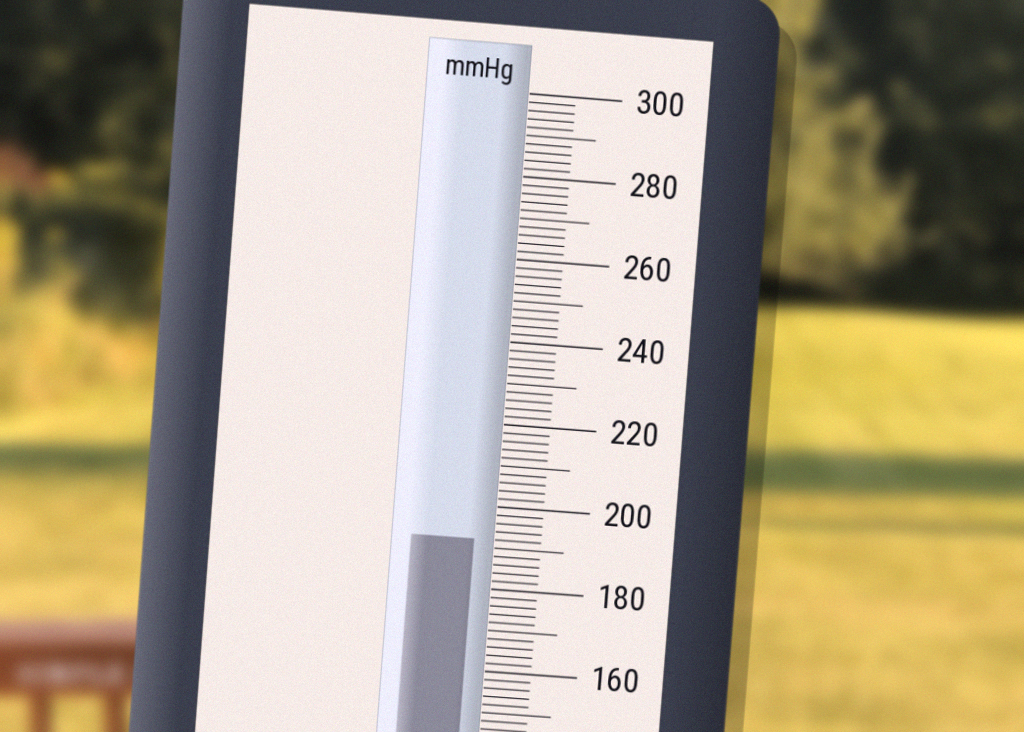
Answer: 192 mmHg
